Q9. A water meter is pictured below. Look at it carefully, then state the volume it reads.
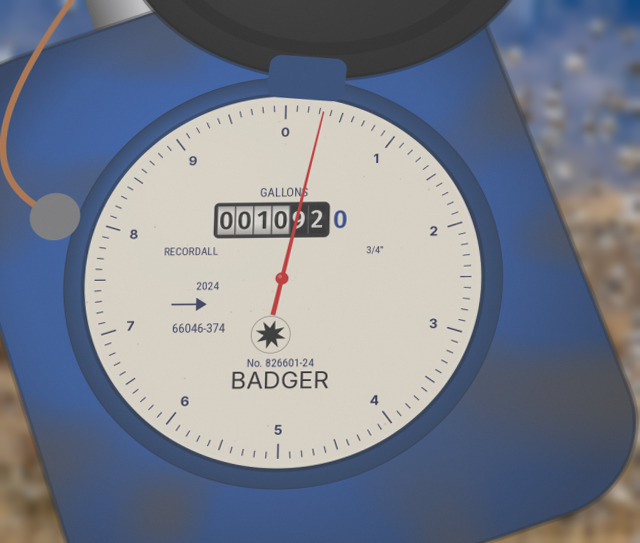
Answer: 10920.3 gal
